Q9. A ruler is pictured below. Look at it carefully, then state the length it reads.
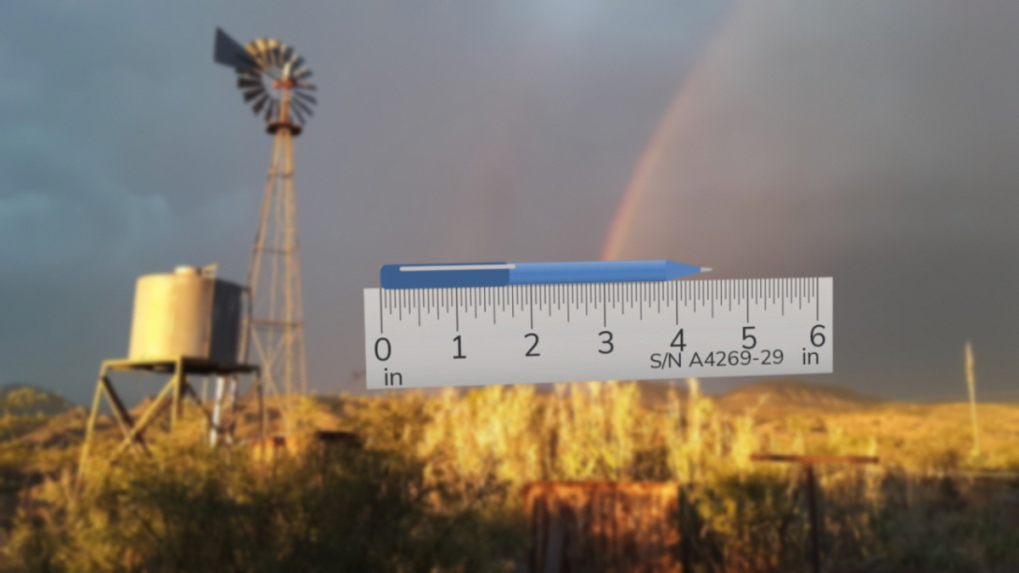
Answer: 4.5 in
